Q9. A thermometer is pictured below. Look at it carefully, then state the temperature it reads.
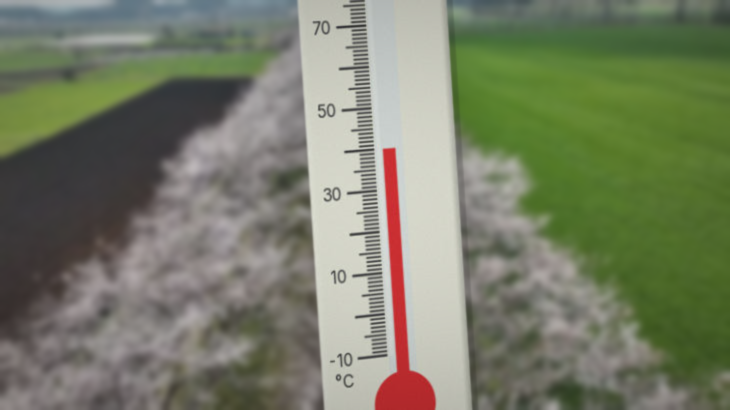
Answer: 40 °C
